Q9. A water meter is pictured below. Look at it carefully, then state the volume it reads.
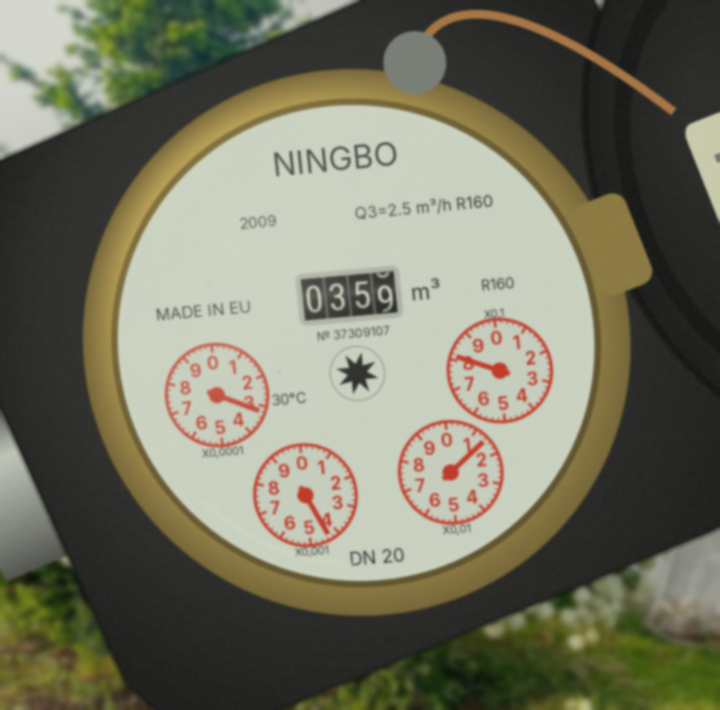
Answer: 358.8143 m³
